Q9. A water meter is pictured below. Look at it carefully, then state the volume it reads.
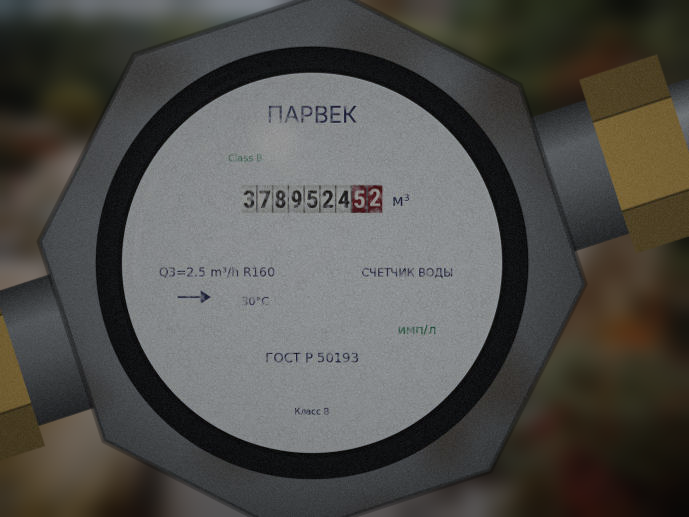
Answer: 3789524.52 m³
